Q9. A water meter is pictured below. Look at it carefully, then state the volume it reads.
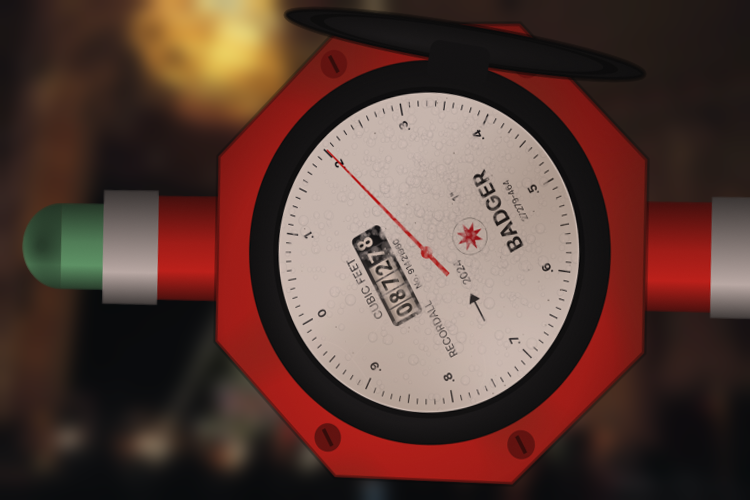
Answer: 87278.20 ft³
